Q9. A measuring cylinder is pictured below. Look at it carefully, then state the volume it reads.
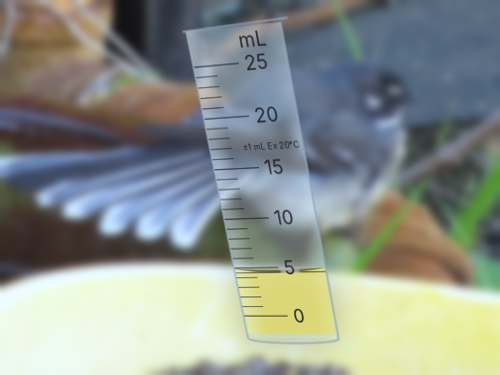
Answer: 4.5 mL
